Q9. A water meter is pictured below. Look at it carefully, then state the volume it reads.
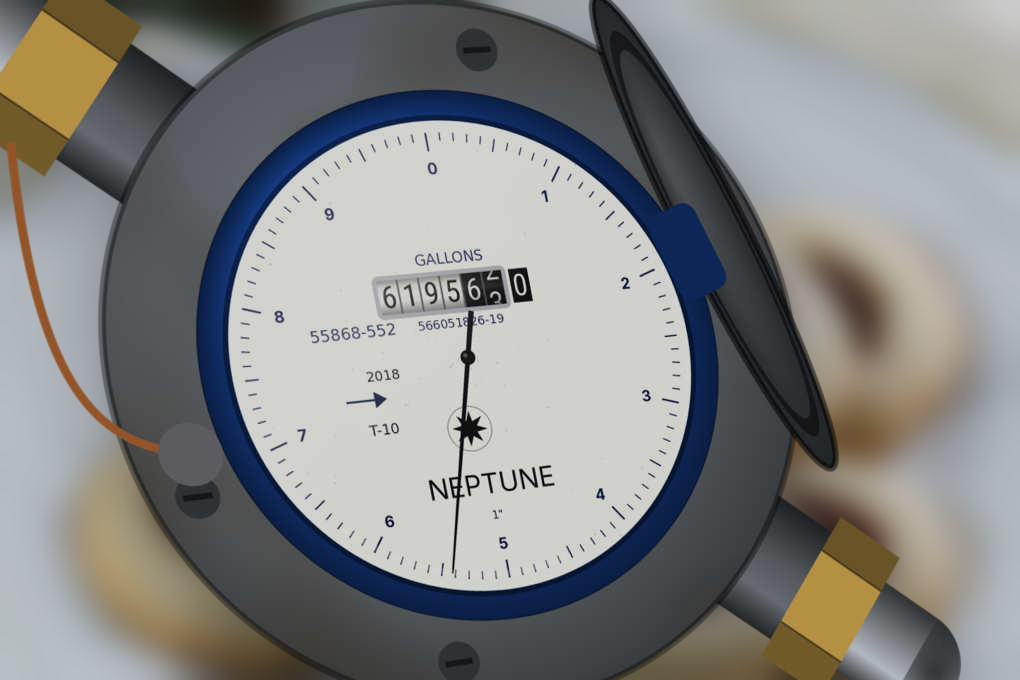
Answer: 6195625.4 gal
